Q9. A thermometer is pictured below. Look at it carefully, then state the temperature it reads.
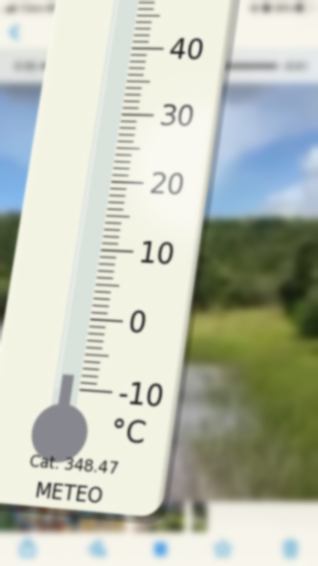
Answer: -8 °C
